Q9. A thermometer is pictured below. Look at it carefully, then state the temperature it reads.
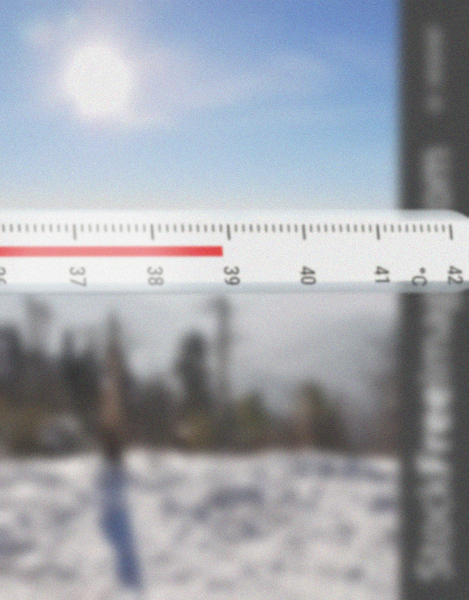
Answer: 38.9 °C
